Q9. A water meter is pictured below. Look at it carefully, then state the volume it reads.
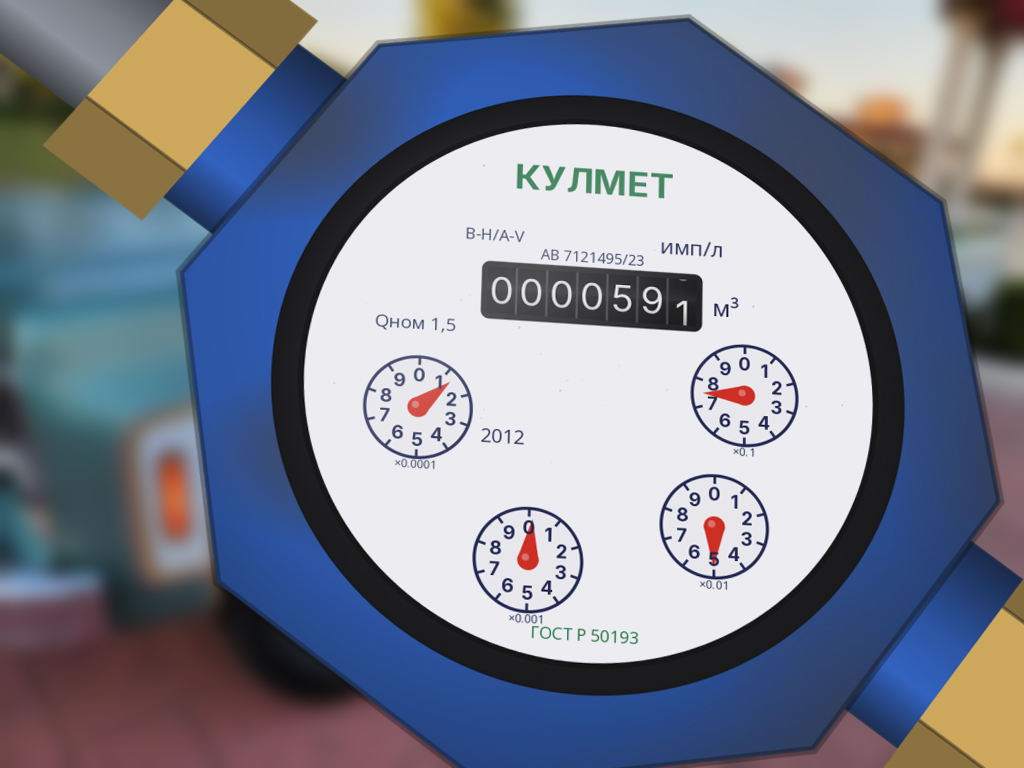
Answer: 590.7501 m³
